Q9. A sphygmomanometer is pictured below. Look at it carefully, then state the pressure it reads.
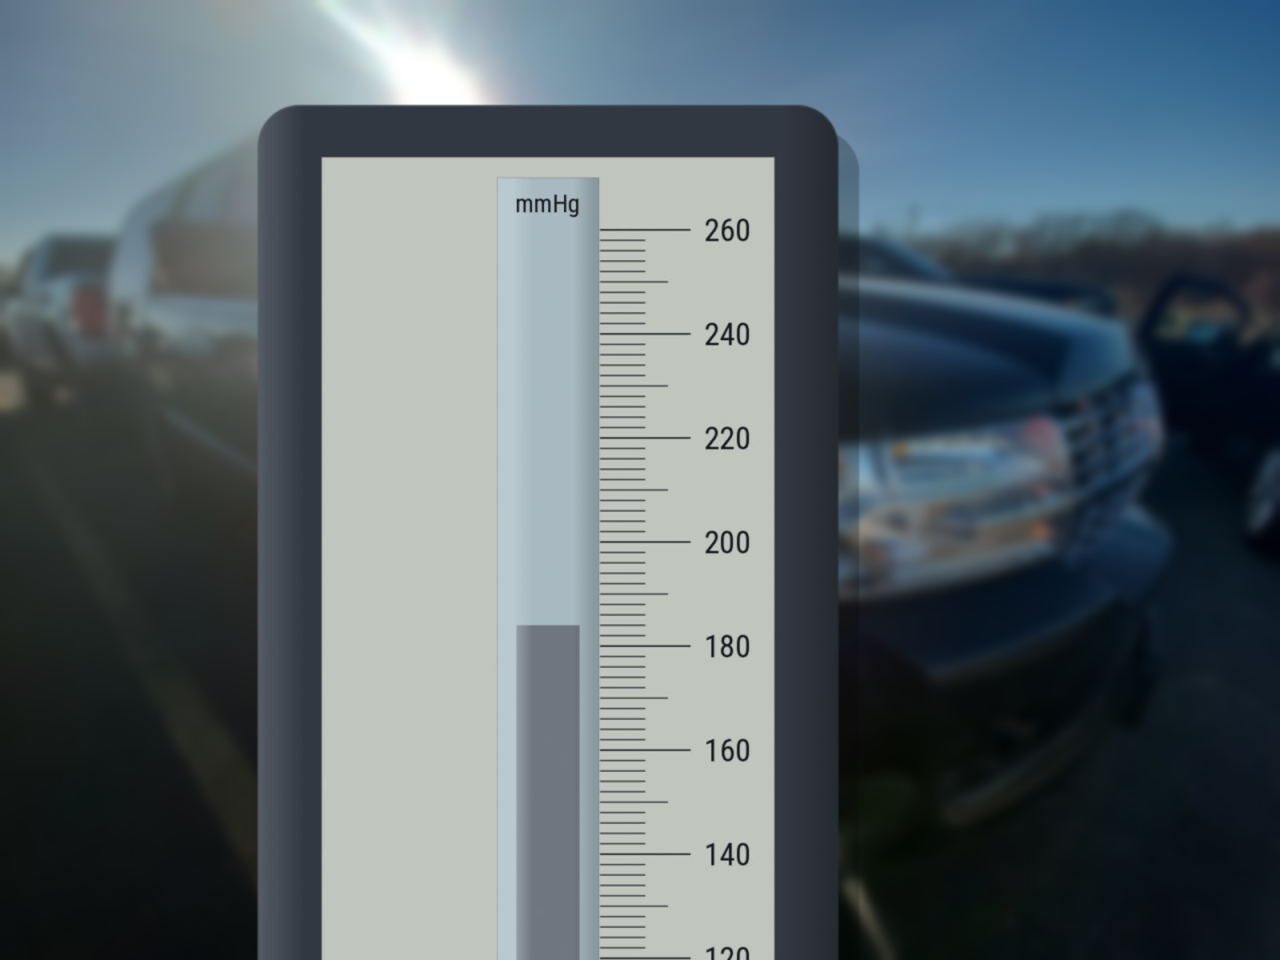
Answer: 184 mmHg
